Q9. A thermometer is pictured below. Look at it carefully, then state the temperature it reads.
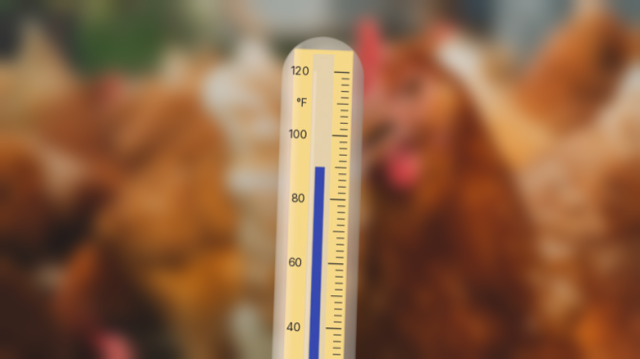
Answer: 90 °F
